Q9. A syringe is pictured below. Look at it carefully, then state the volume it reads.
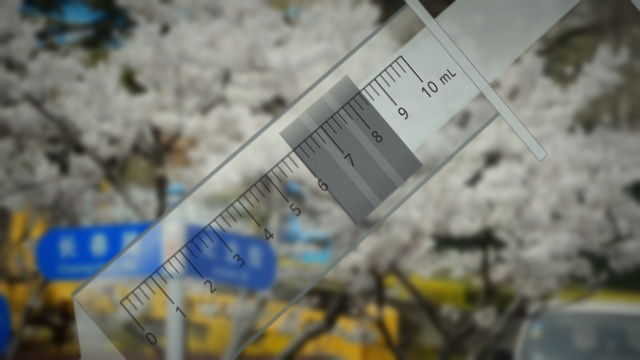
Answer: 6 mL
